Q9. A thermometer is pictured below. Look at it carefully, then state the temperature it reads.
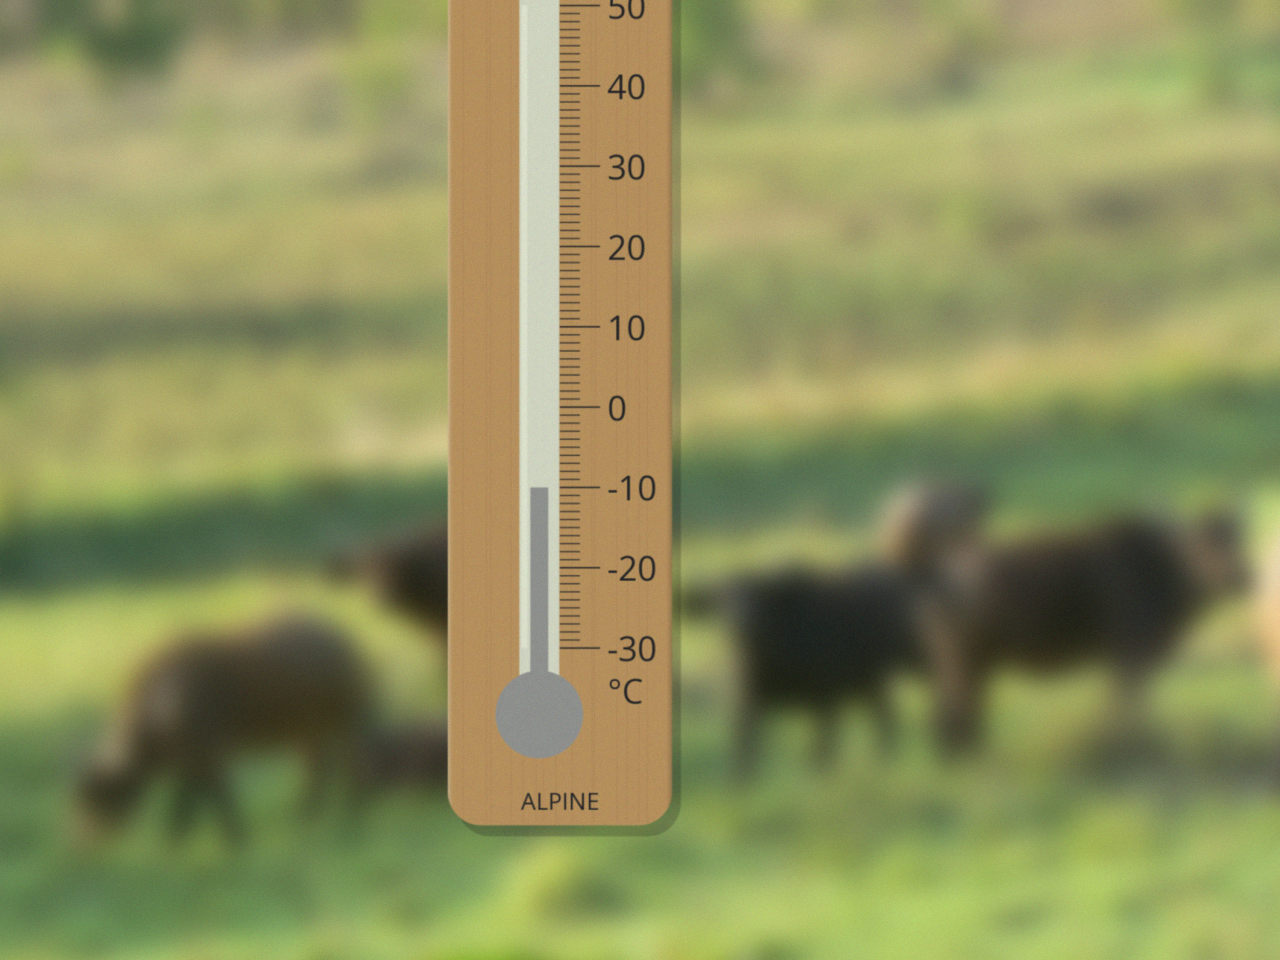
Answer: -10 °C
